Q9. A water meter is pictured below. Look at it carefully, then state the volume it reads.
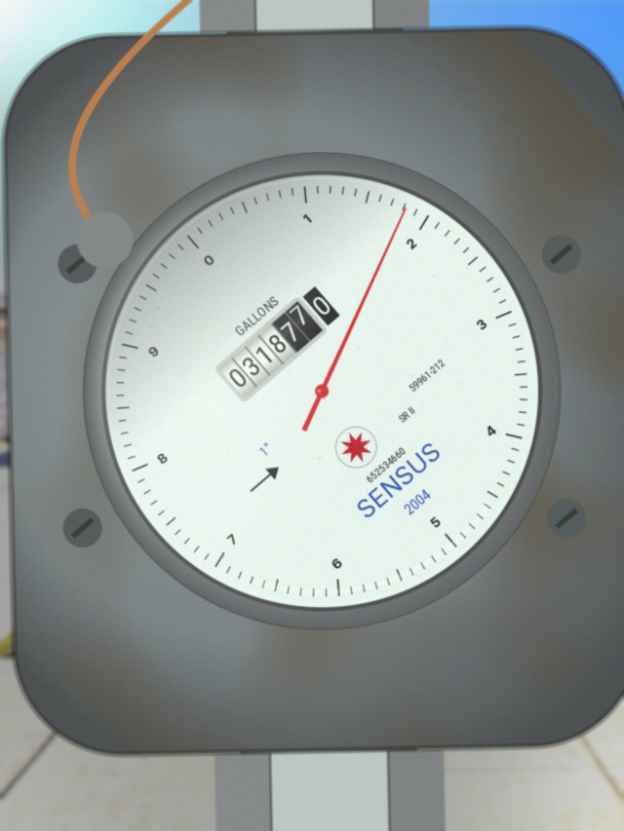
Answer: 318771.8 gal
